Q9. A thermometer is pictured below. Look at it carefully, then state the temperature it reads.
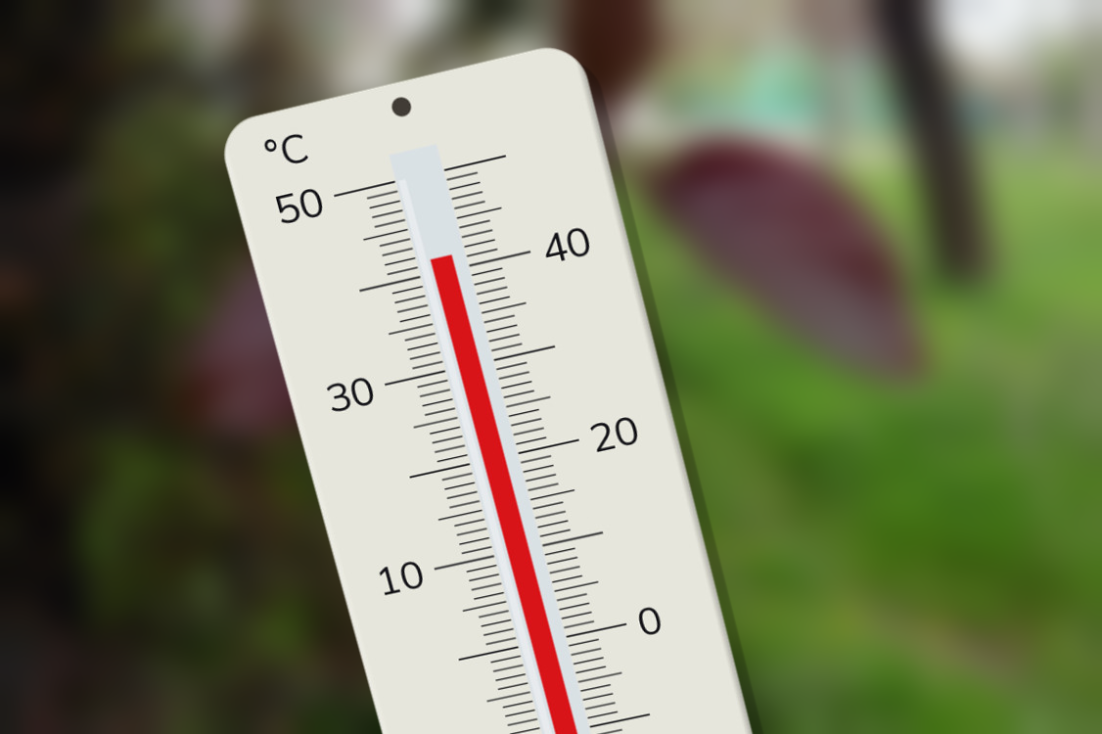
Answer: 41.5 °C
